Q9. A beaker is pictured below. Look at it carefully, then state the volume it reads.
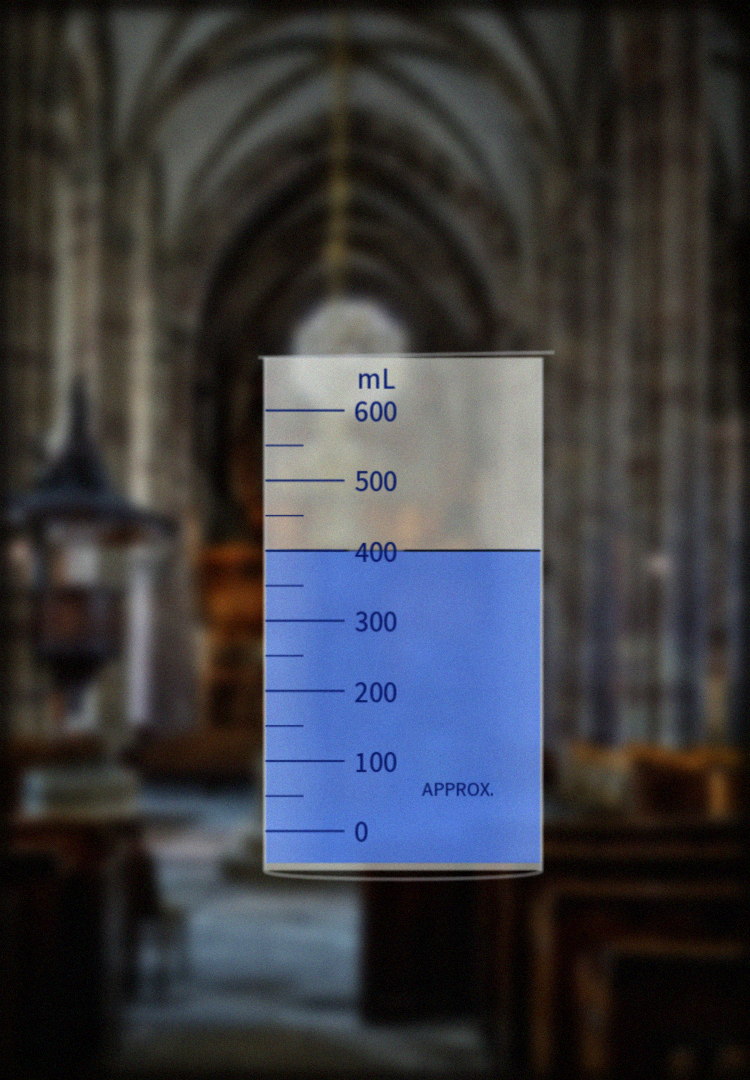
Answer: 400 mL
